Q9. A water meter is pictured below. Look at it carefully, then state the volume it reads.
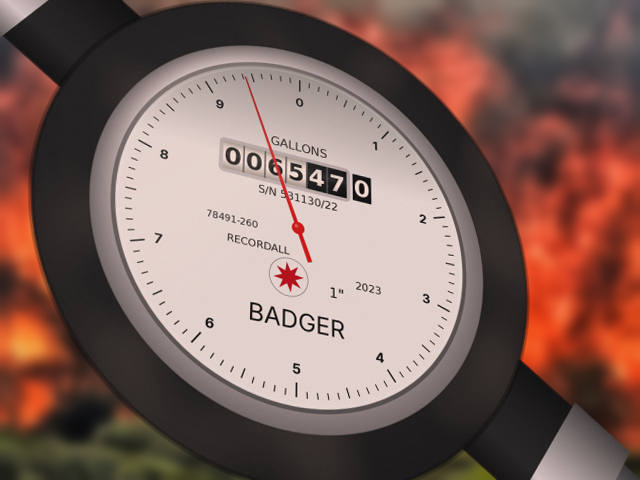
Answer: 65469.4 gal
